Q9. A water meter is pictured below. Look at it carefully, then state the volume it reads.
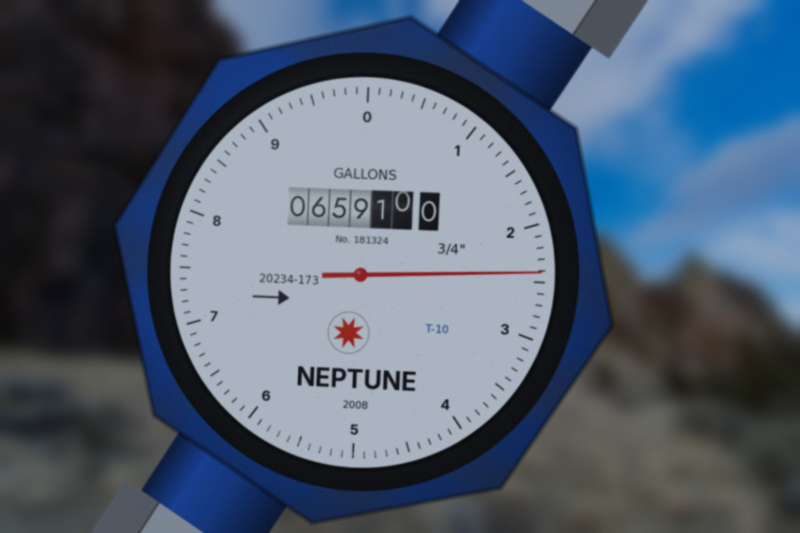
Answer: 659102.4 gal
